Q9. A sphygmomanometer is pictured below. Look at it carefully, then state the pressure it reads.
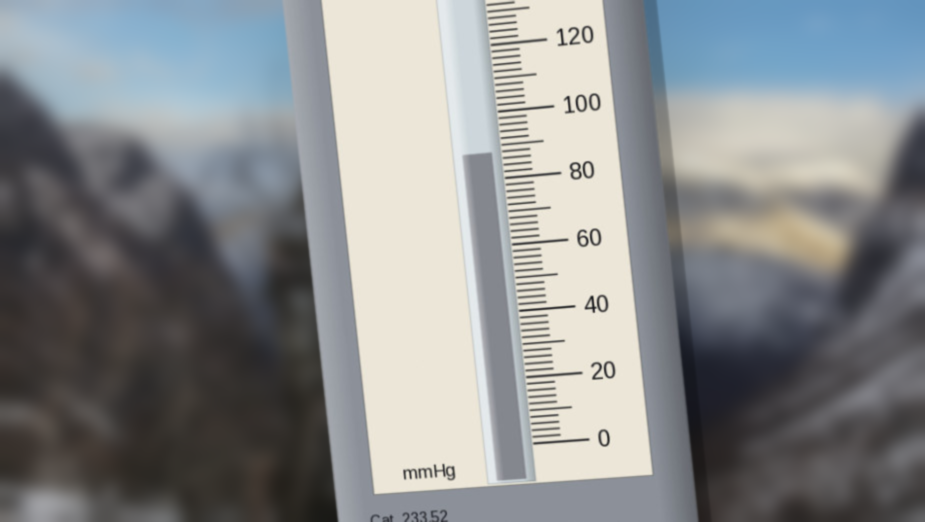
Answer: 88 mmHg
